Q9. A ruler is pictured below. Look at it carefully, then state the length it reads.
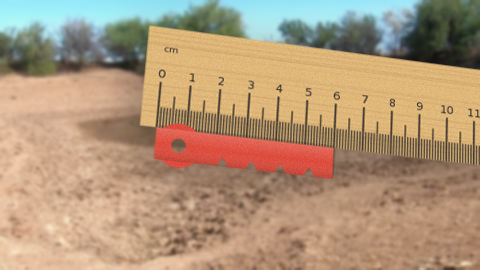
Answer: 6 cm
